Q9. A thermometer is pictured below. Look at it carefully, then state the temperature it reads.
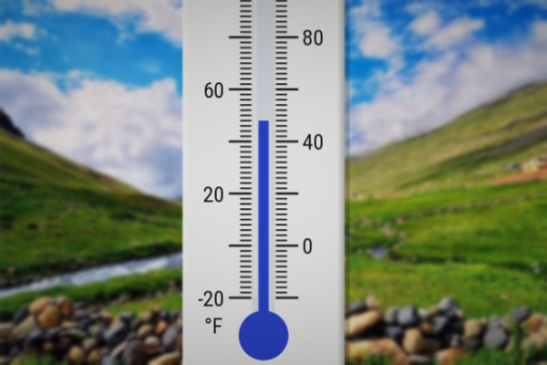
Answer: 48 °F
